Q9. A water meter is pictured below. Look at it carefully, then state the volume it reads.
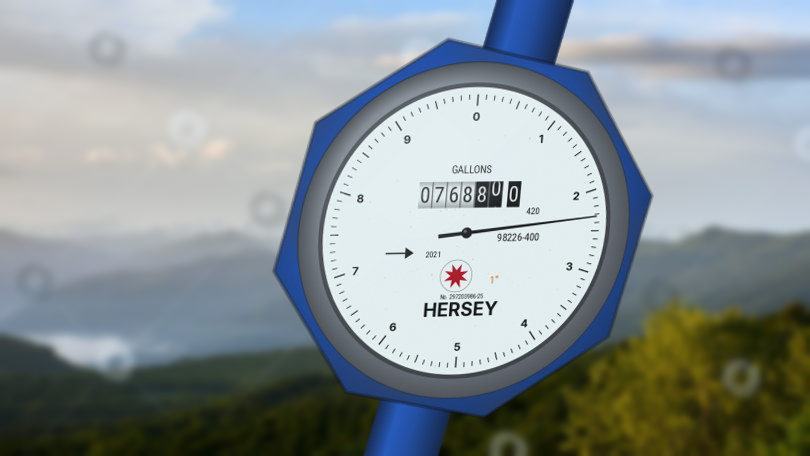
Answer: 768802.3 gal
